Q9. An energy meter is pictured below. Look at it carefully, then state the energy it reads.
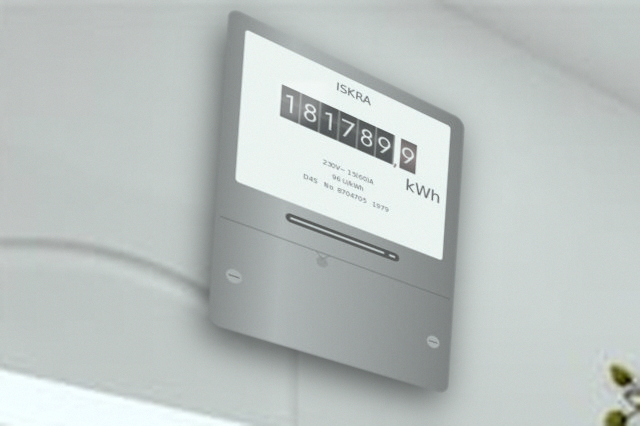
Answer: 181789.9 kWh
